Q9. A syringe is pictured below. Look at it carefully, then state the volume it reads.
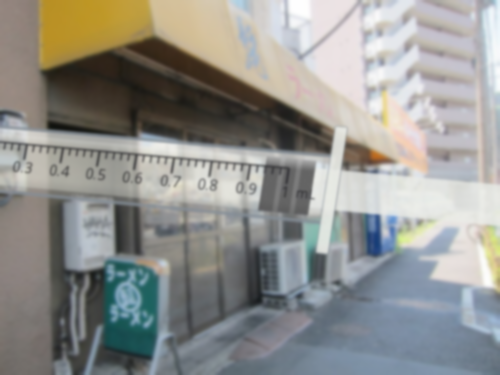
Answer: 0.94 mL
